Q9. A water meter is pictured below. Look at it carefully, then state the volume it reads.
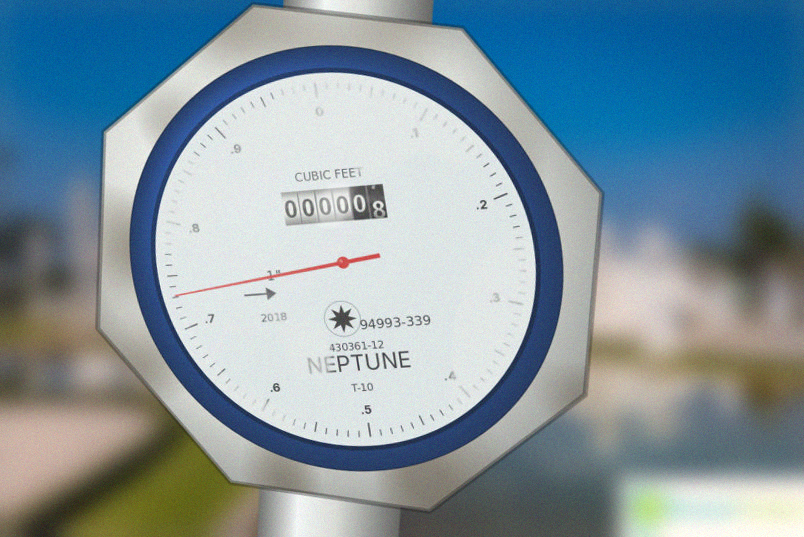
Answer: 7.73 ft³
